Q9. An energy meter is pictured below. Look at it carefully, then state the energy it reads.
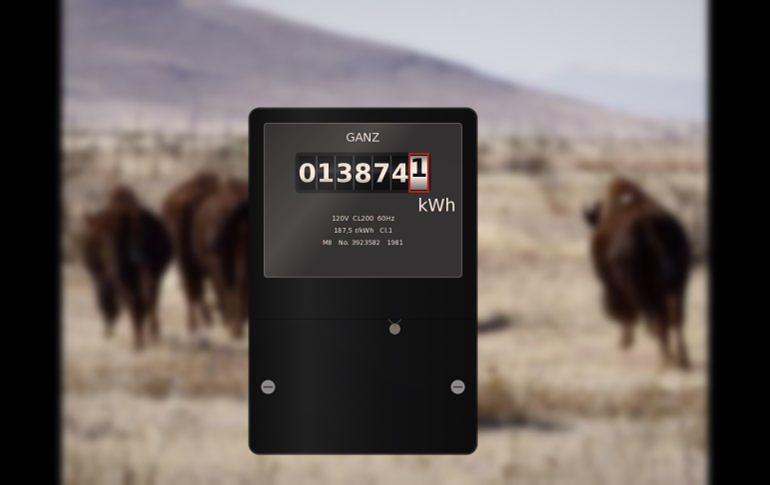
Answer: 13874.1 kWh
